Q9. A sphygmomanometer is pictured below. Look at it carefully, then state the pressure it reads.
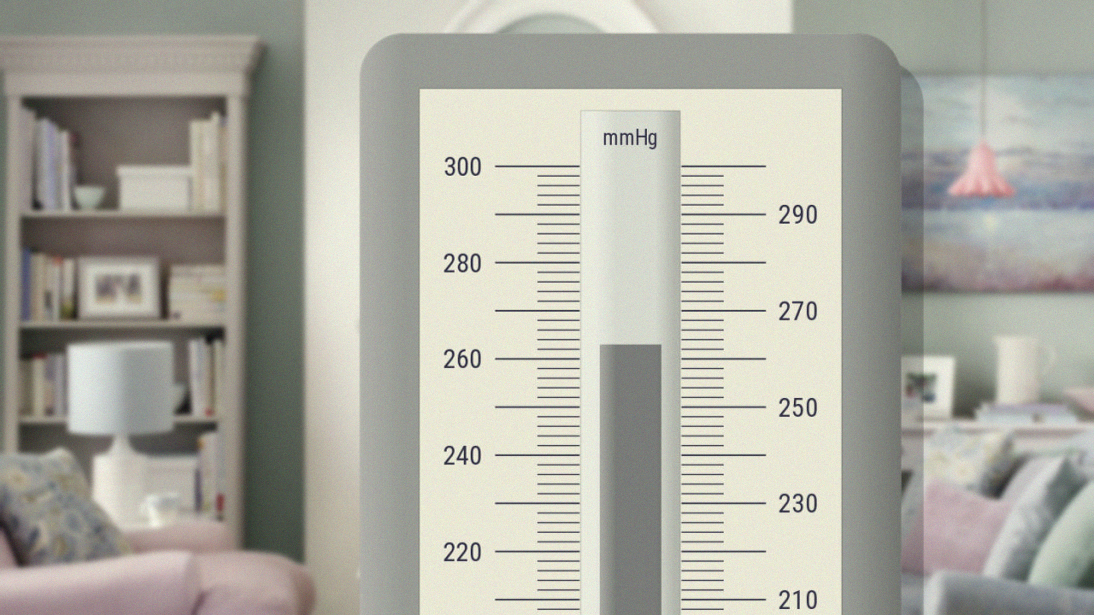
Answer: 263 mmHg
